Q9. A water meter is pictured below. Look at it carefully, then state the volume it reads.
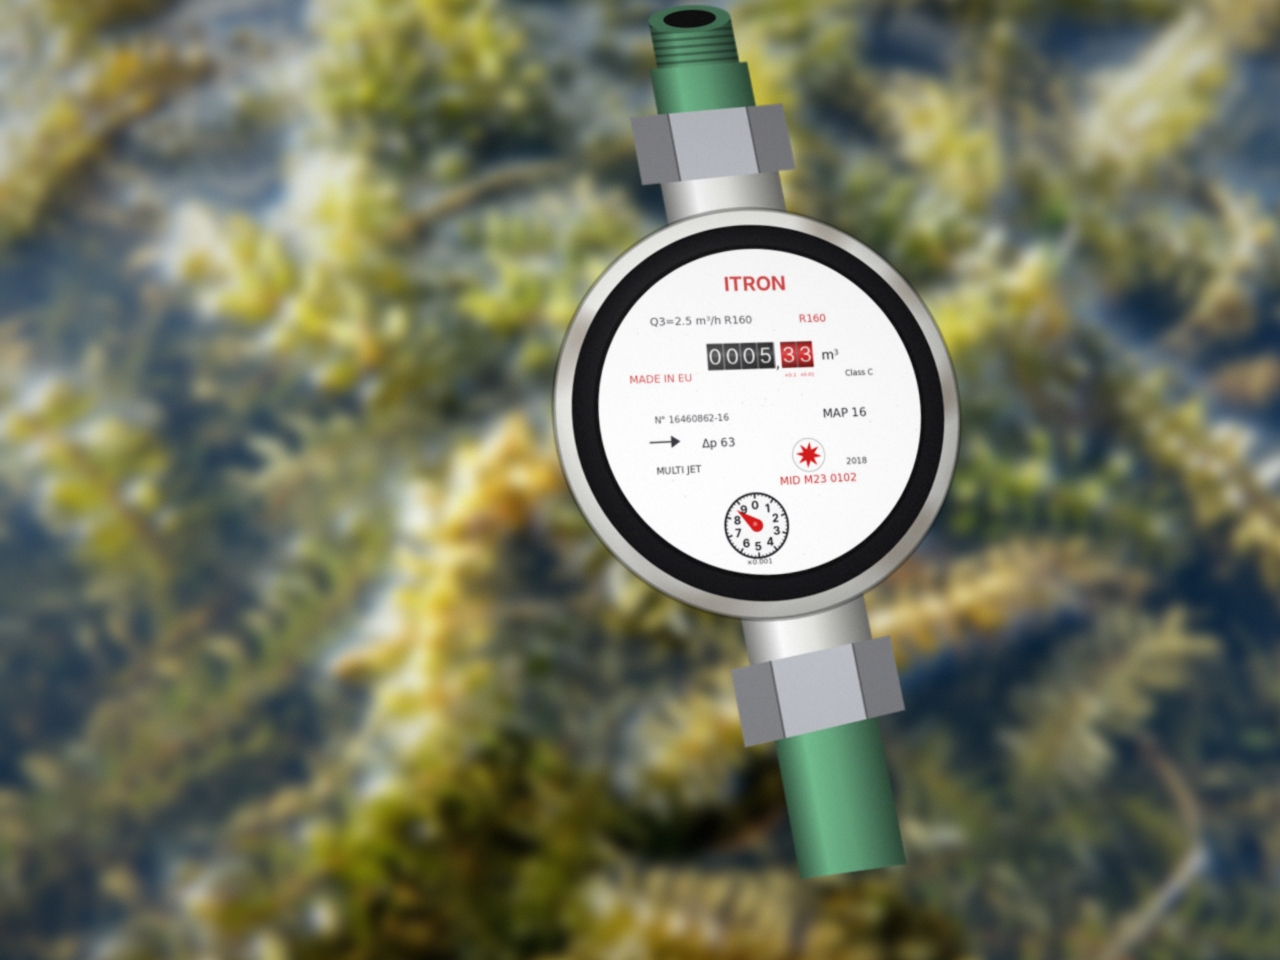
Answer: 5.338 m³
